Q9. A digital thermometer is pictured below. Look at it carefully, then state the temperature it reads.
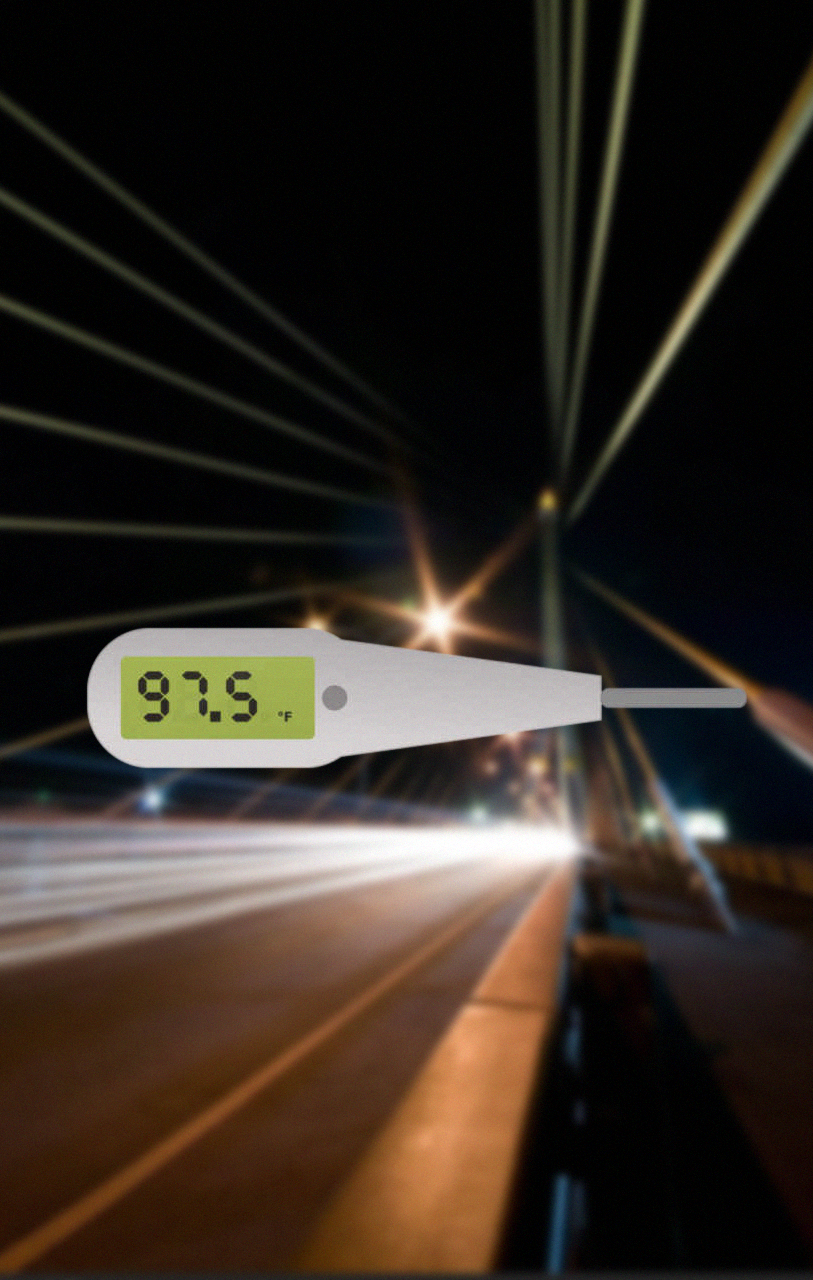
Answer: 97.5 °F
